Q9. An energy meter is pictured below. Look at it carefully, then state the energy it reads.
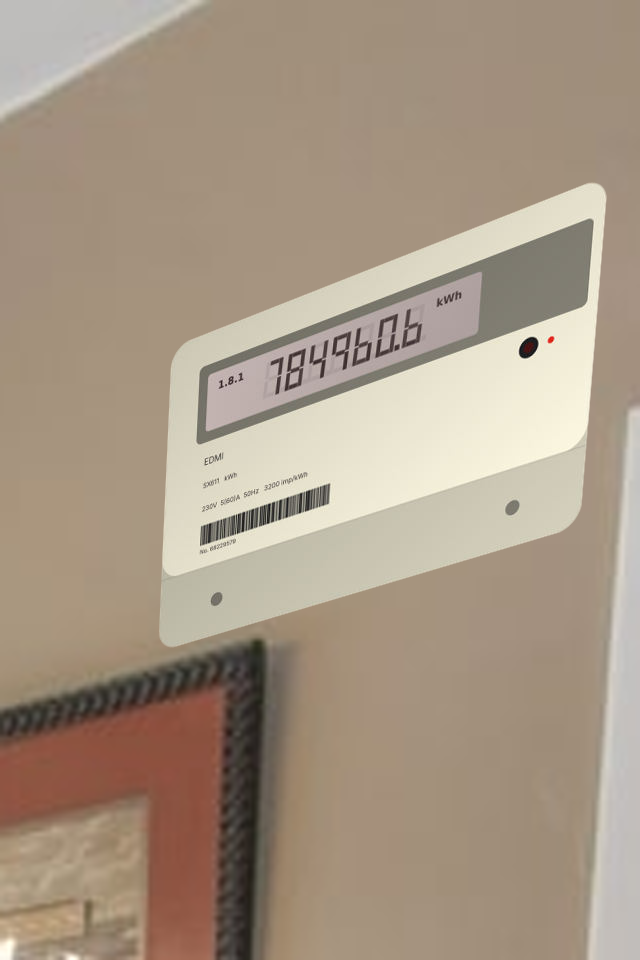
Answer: 784960.6 kWh
